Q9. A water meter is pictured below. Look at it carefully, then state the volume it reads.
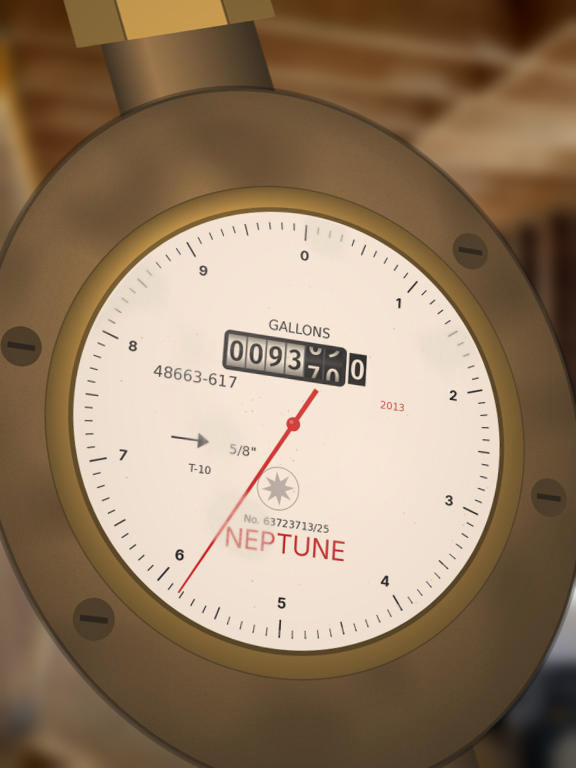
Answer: 93695.8 gal
